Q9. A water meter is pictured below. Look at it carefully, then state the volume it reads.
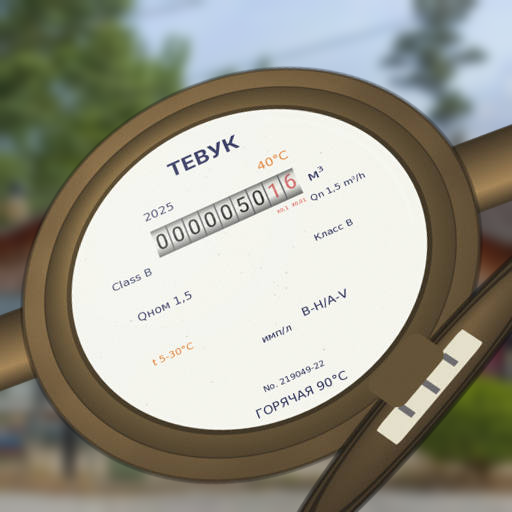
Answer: 50.16 m³
